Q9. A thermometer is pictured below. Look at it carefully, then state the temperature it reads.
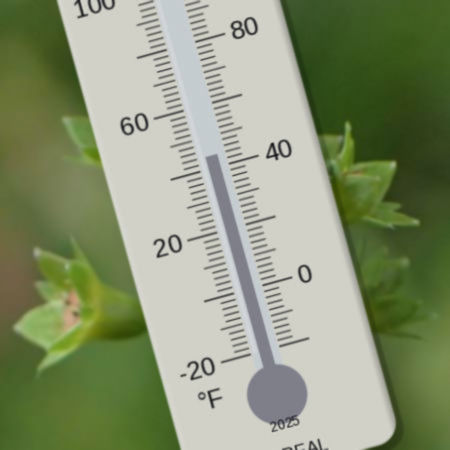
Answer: 44 °F
